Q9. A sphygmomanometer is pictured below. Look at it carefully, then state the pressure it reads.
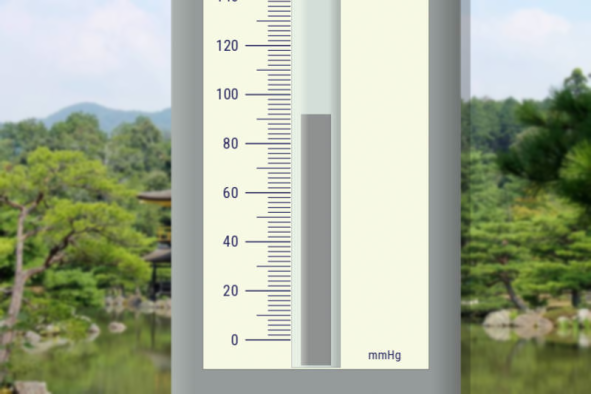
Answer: 92 mmHg
